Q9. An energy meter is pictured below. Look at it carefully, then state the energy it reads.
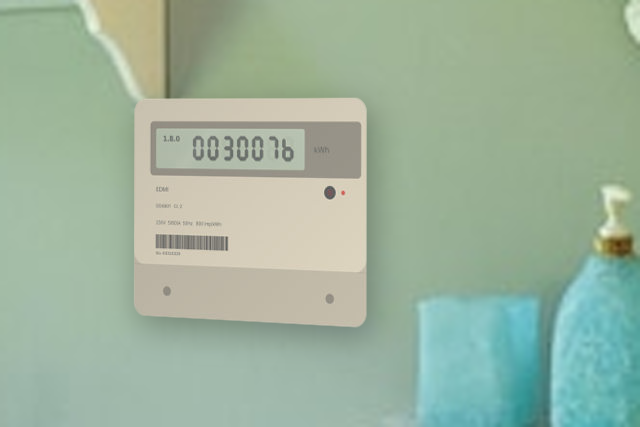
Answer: 30076 kWh
